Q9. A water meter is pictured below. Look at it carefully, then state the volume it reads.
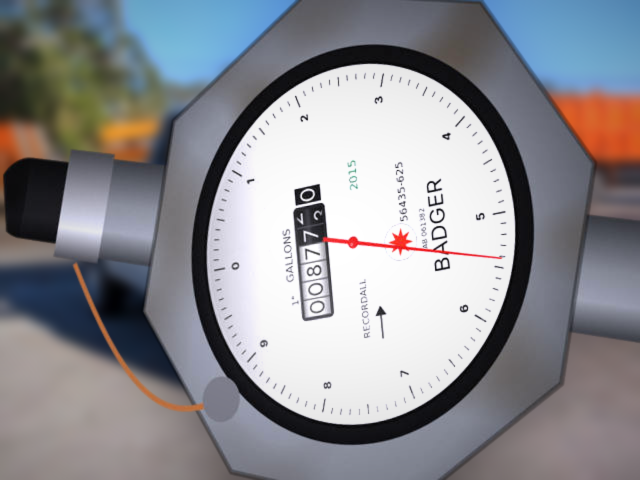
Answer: 87725.4 gal
